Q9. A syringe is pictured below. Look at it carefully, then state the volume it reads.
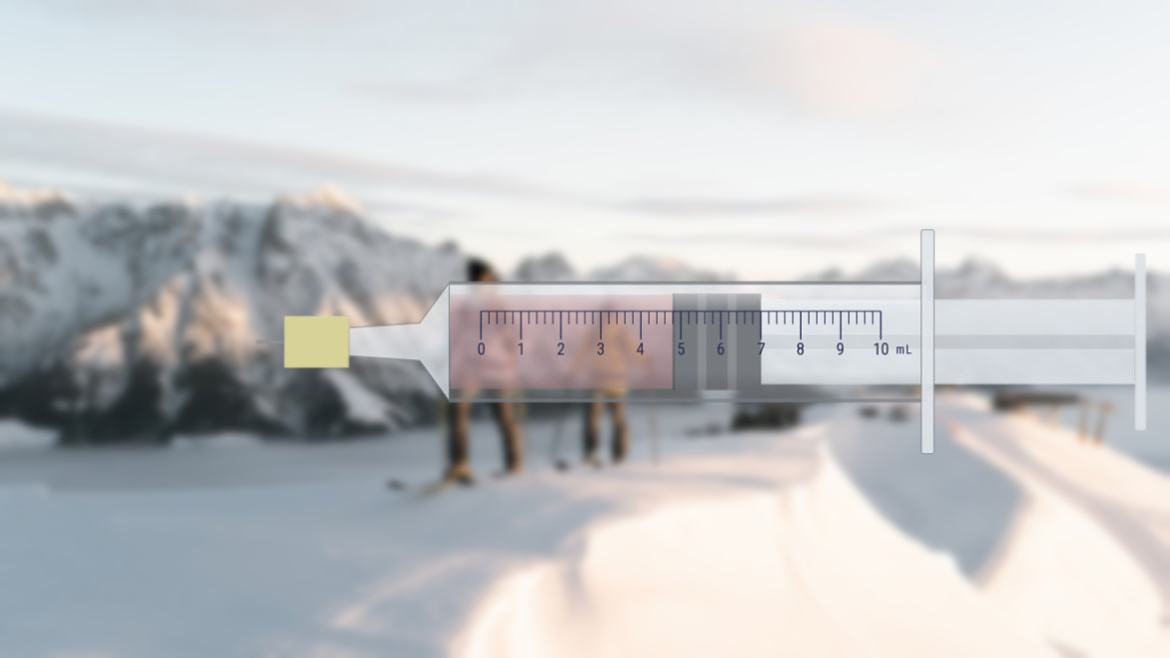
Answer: 4.8 mL
